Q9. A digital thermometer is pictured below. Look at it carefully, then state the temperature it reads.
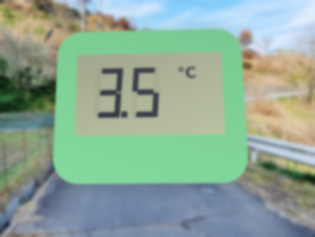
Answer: 3.5 °C
